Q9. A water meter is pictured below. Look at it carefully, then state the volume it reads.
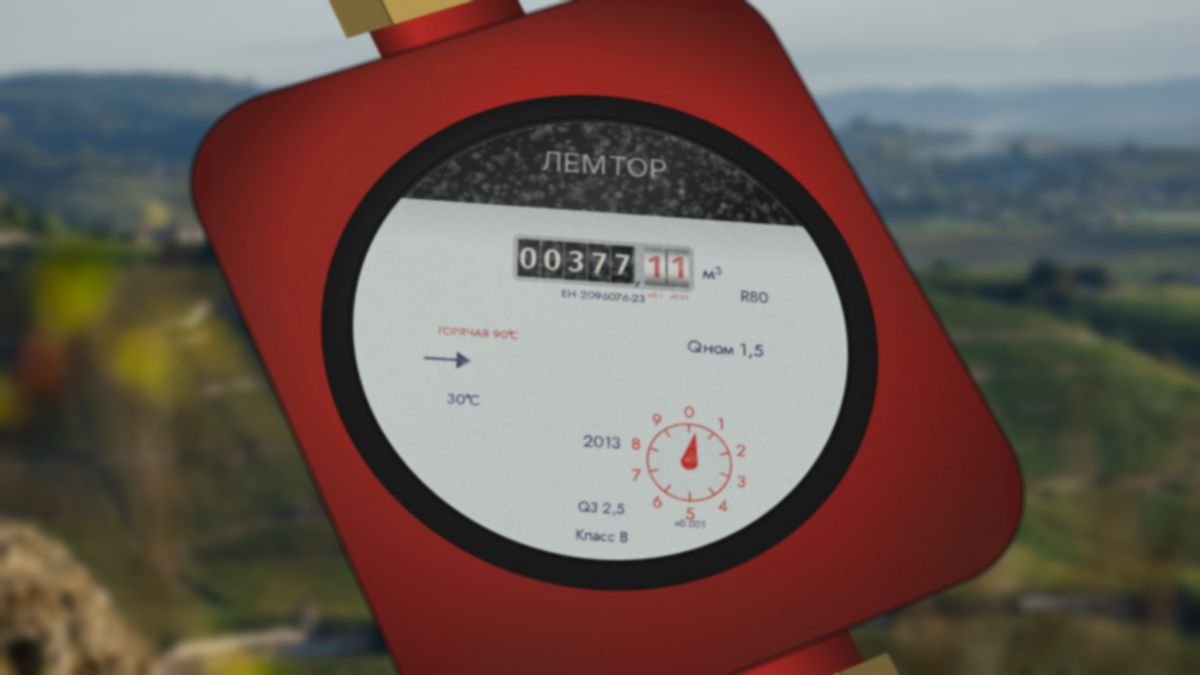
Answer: 377.110 m³
